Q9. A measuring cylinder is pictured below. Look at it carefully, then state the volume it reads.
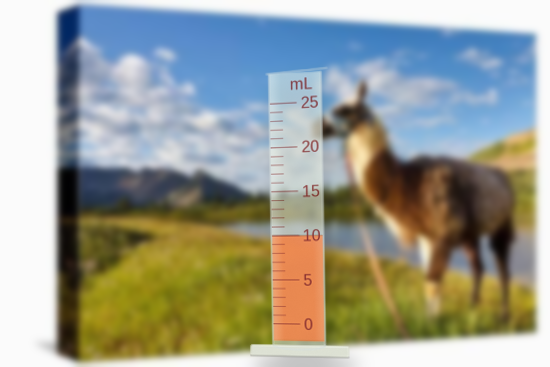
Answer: 10 mL
